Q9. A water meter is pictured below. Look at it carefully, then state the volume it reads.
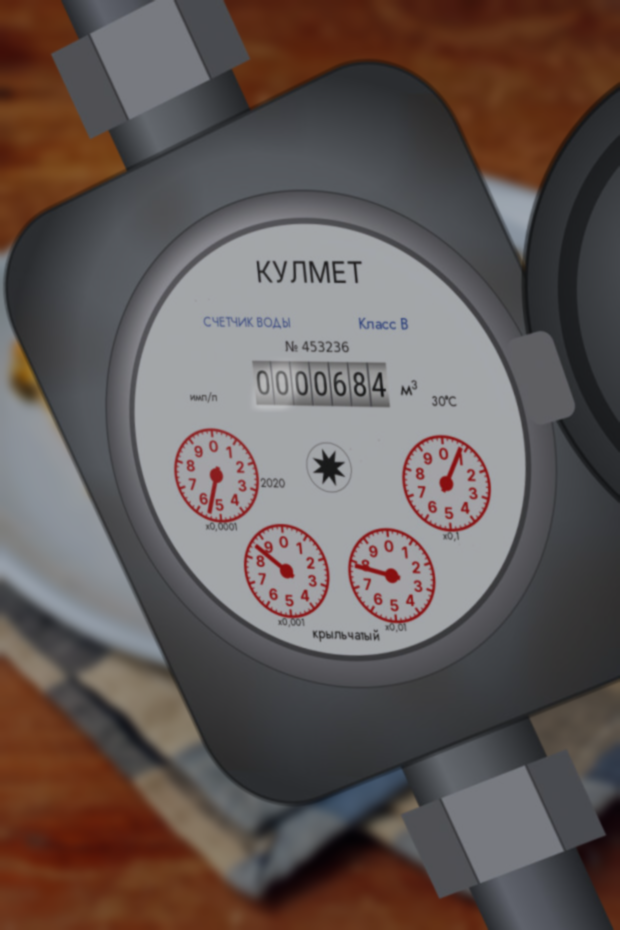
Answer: 684.0785 m³
